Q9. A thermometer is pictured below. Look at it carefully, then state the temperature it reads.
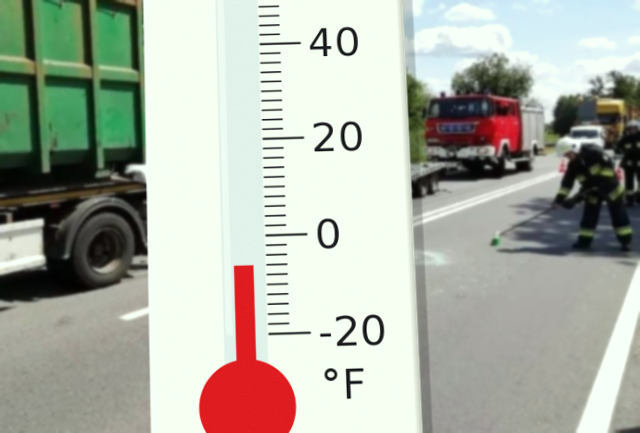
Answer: -6 °F
